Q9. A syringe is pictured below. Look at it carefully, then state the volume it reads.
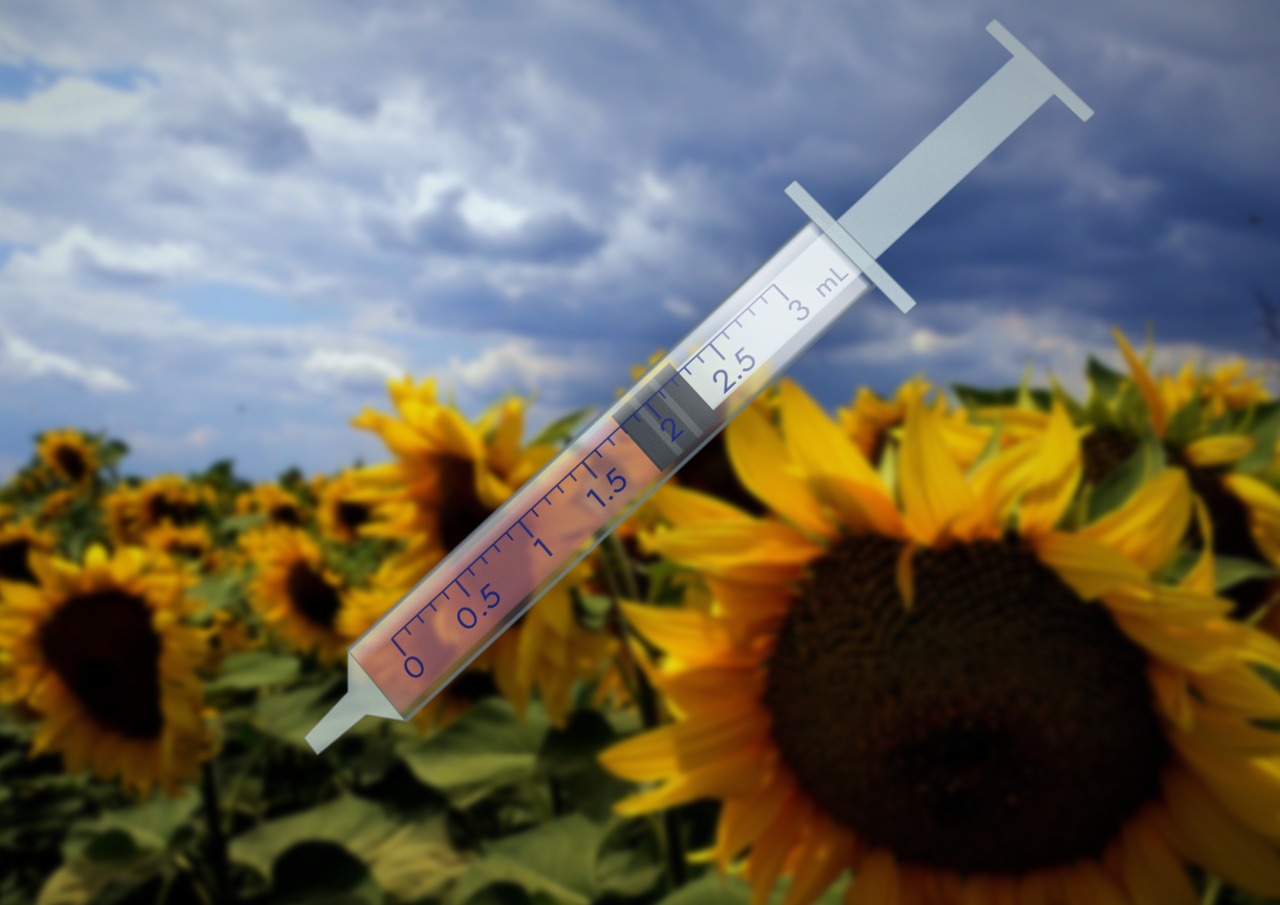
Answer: 1.8 mL
